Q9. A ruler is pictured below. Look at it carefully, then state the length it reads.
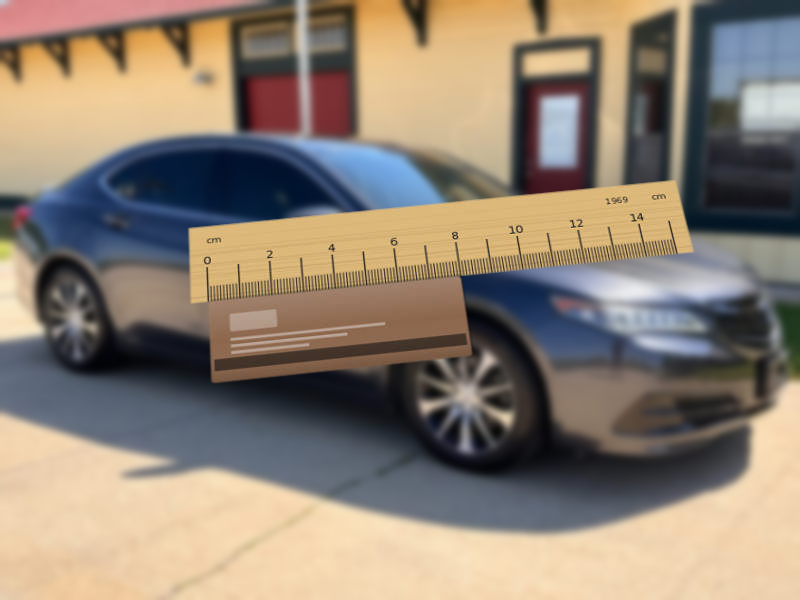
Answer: 8 cm
